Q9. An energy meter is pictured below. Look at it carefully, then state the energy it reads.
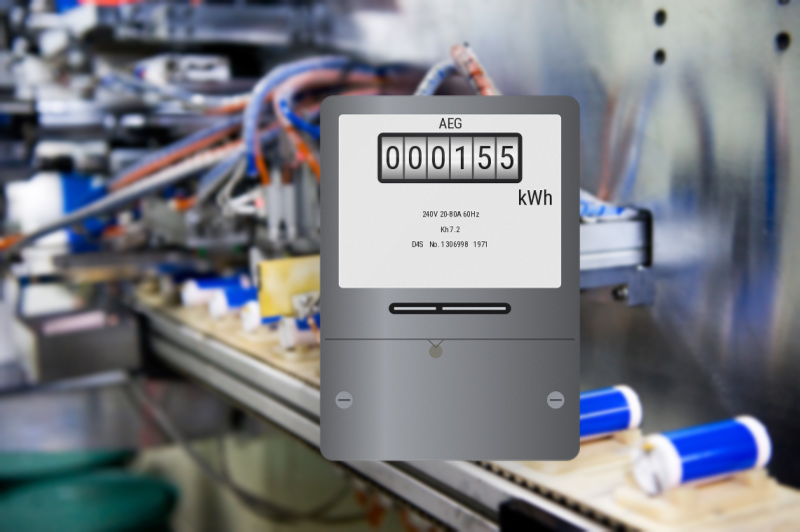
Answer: 155 kWh
